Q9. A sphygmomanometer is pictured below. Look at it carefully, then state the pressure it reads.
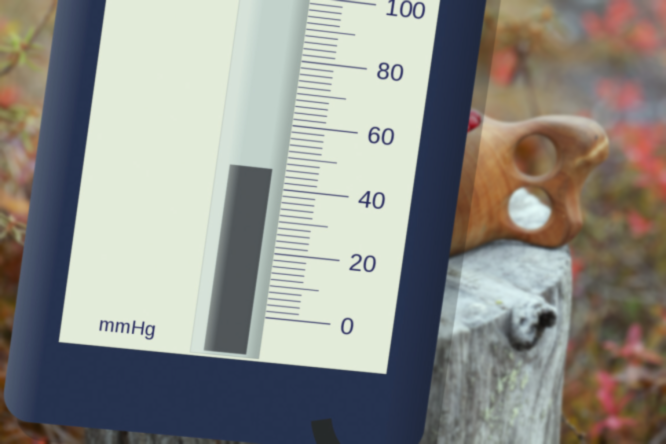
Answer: 46 mmHg
